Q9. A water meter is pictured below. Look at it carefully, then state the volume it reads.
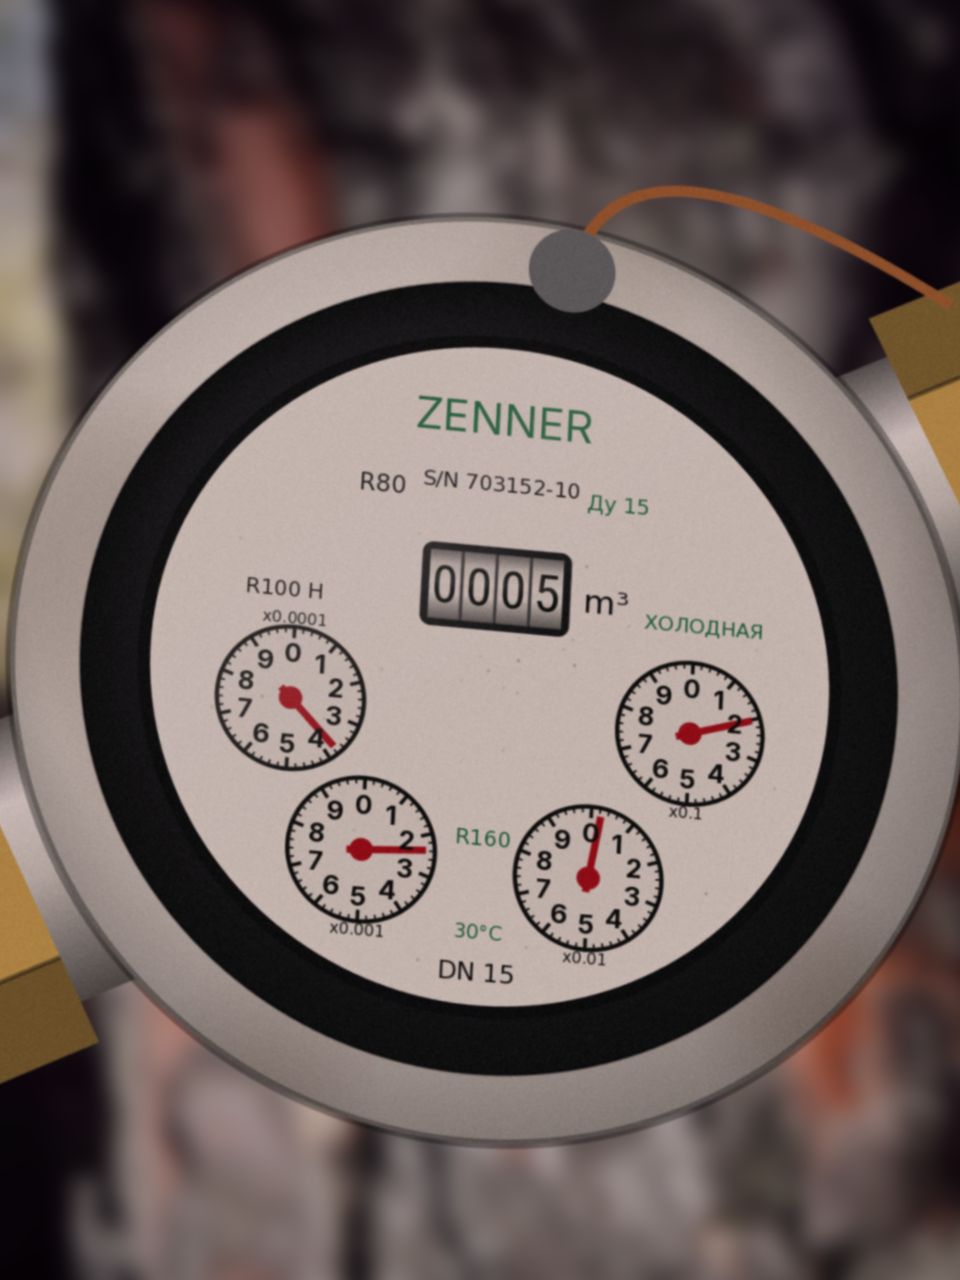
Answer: 5.2023 m³
